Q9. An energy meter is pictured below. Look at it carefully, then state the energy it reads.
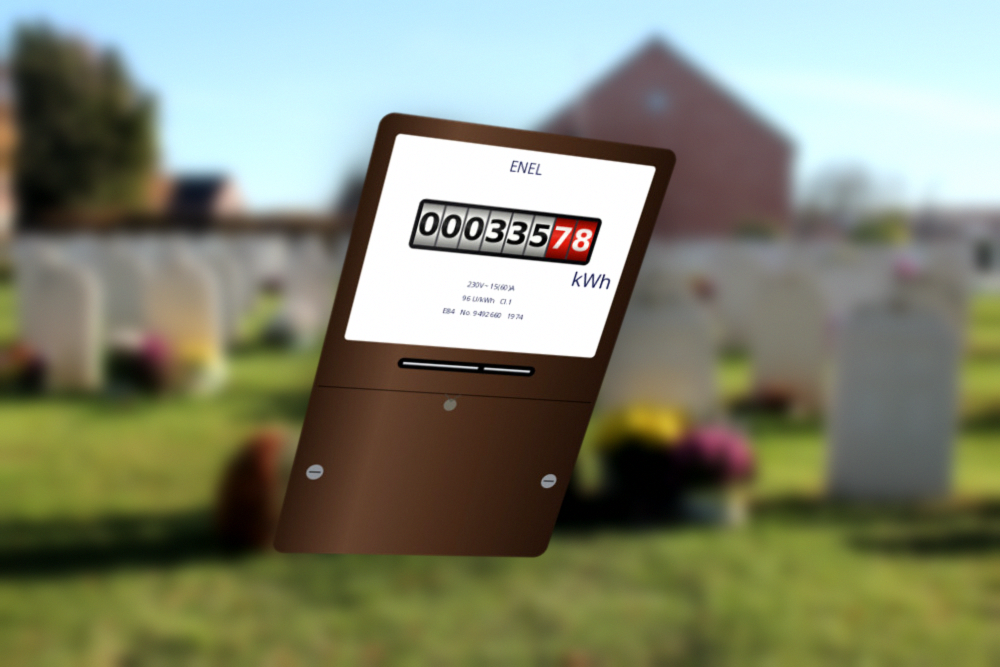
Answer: 335.78 kWh
